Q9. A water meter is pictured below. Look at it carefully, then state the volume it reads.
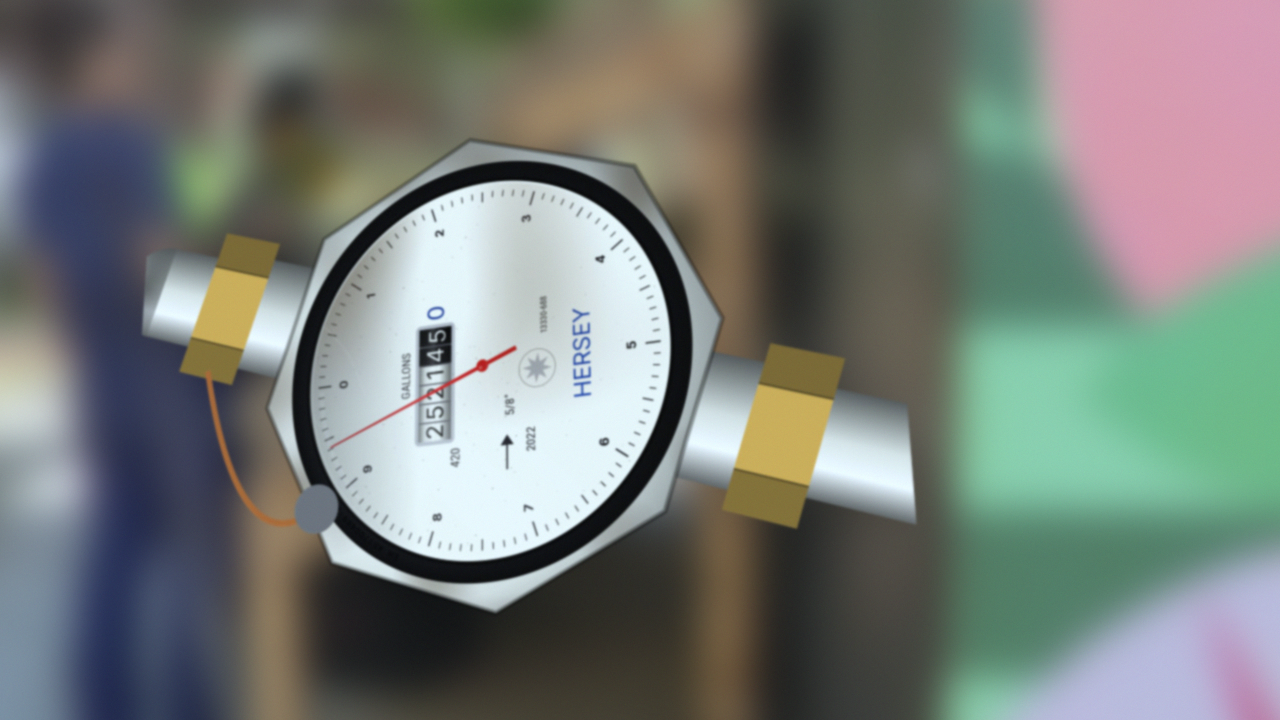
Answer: 2521449.4 gal
